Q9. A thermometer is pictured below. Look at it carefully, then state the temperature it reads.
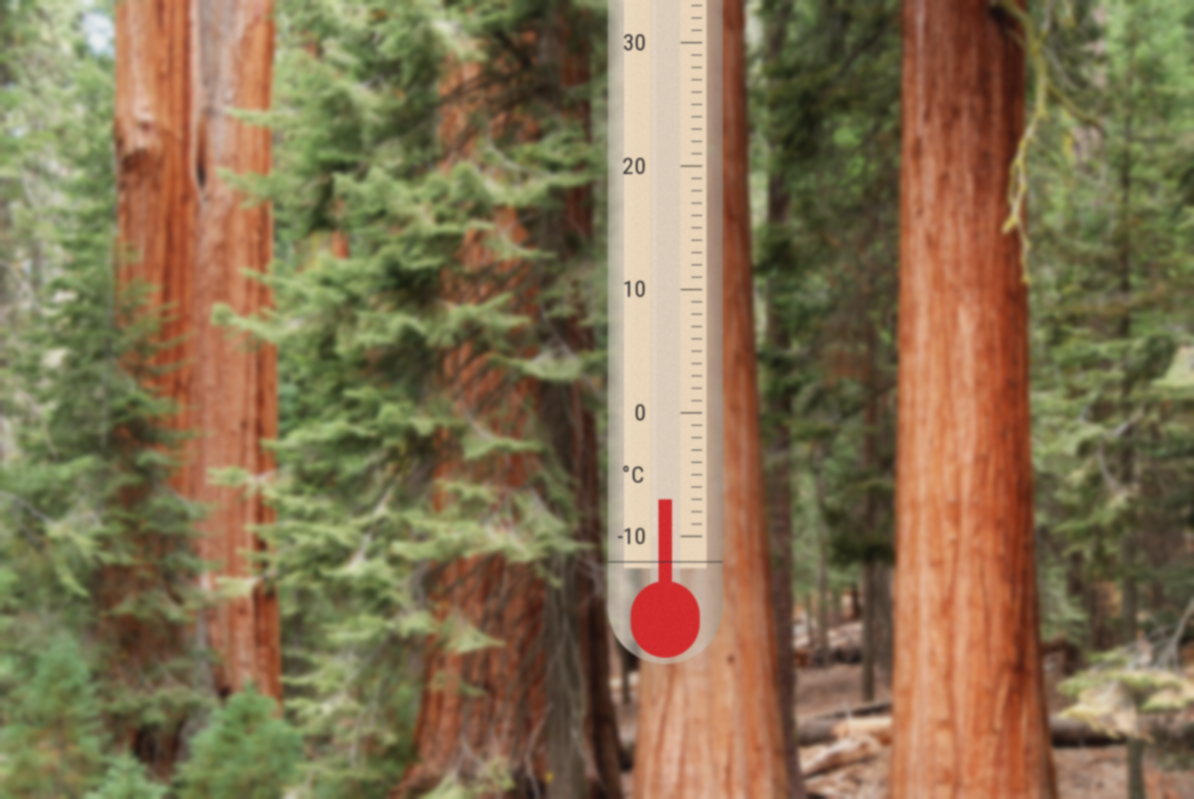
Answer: -7 °C
